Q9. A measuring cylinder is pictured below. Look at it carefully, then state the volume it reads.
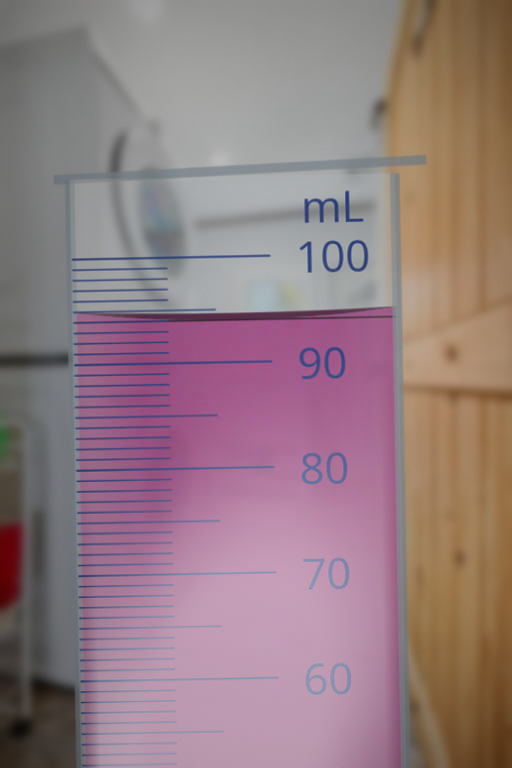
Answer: 94 mL
